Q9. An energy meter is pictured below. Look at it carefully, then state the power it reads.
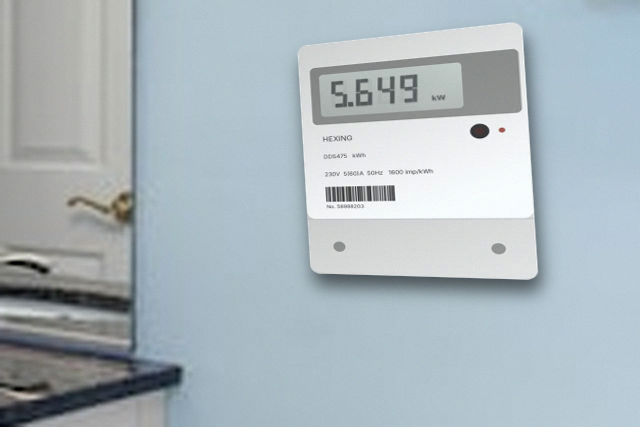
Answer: 5.649 kW
